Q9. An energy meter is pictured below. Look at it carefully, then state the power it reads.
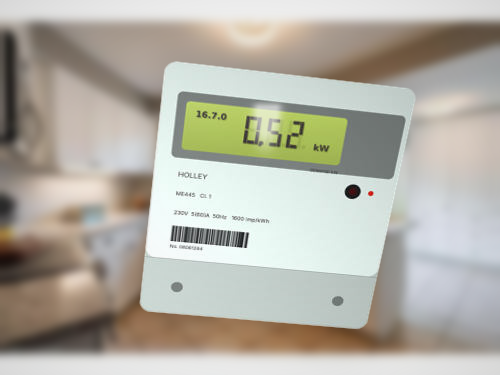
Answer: 0.52 kW
